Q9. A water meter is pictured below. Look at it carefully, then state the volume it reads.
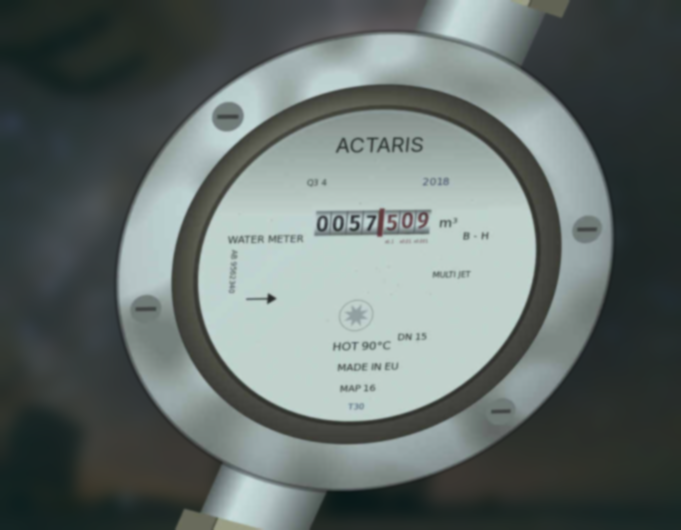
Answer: 57.509 m³
